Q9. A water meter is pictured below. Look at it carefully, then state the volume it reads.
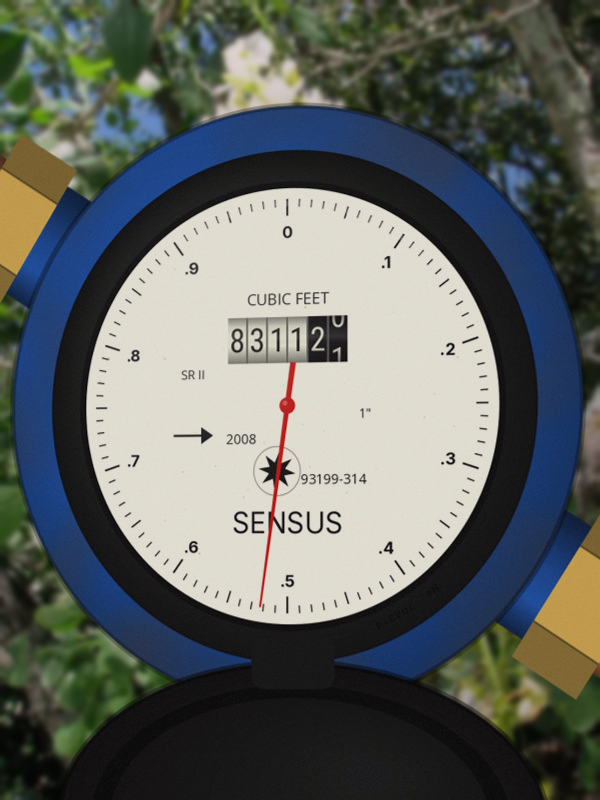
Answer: 831120.52 ft³
